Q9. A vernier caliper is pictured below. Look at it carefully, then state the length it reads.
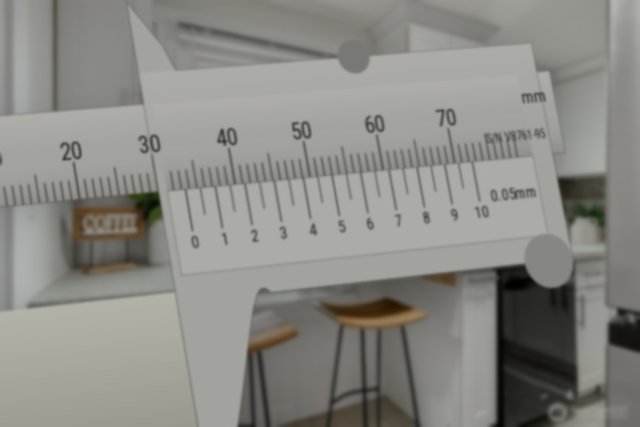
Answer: 33.5 mm
